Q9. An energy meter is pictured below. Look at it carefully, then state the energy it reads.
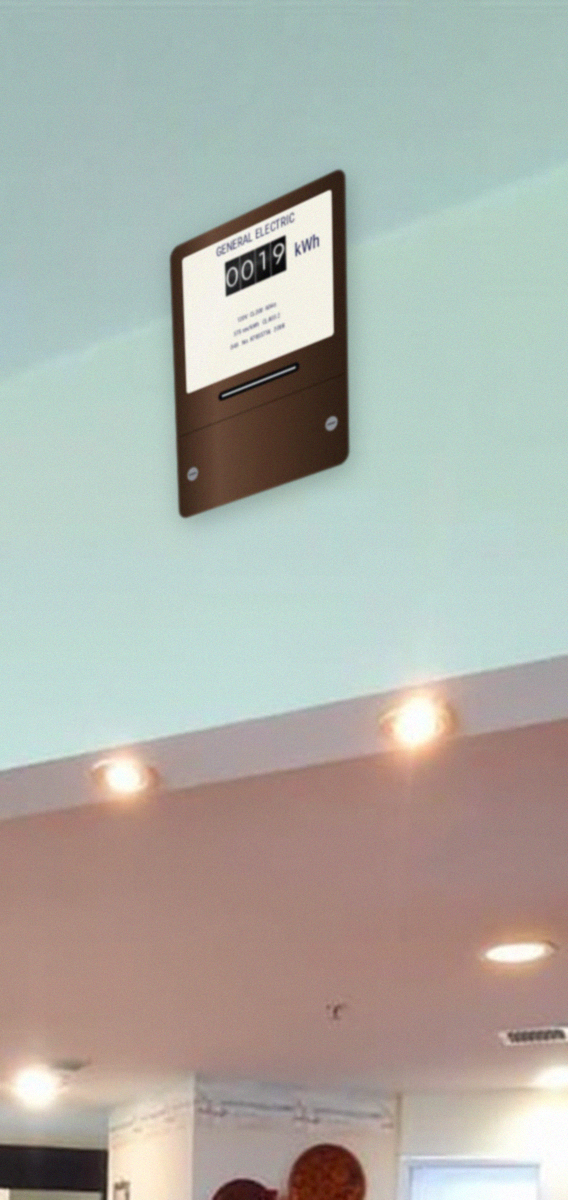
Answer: 19 kWh
